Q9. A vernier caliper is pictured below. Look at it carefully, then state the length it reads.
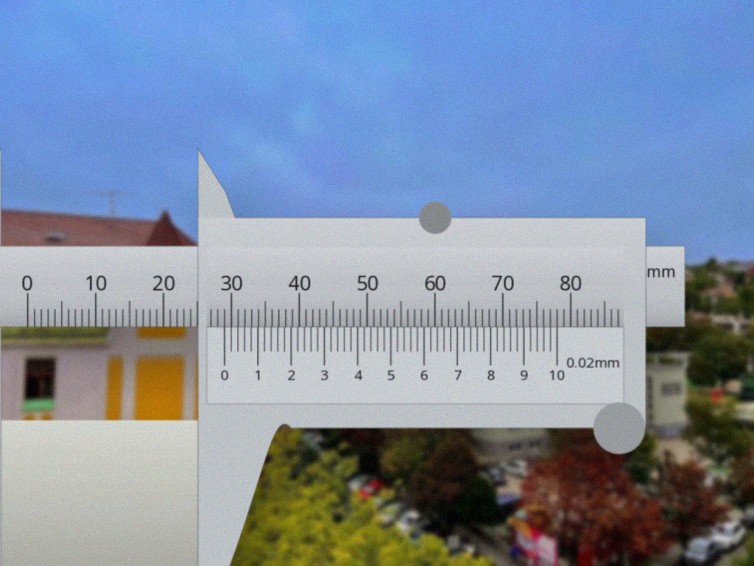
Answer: 29.0 mm
